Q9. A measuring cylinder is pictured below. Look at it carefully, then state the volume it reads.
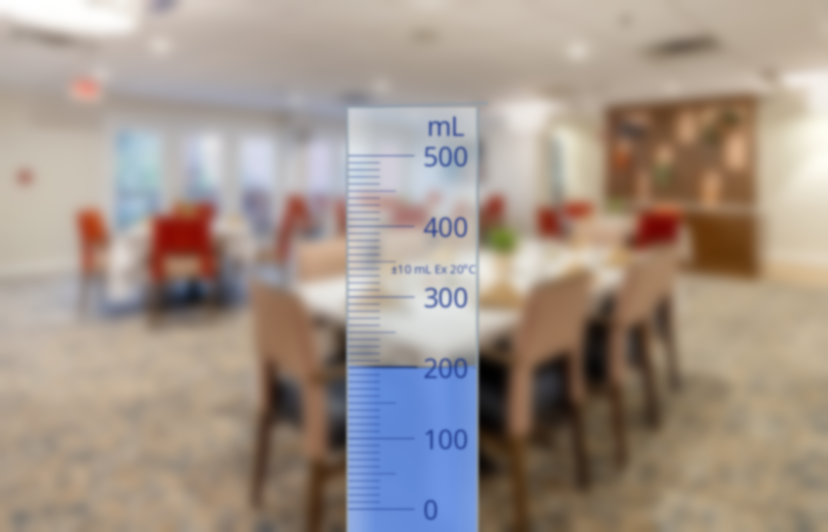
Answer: 200 mL
